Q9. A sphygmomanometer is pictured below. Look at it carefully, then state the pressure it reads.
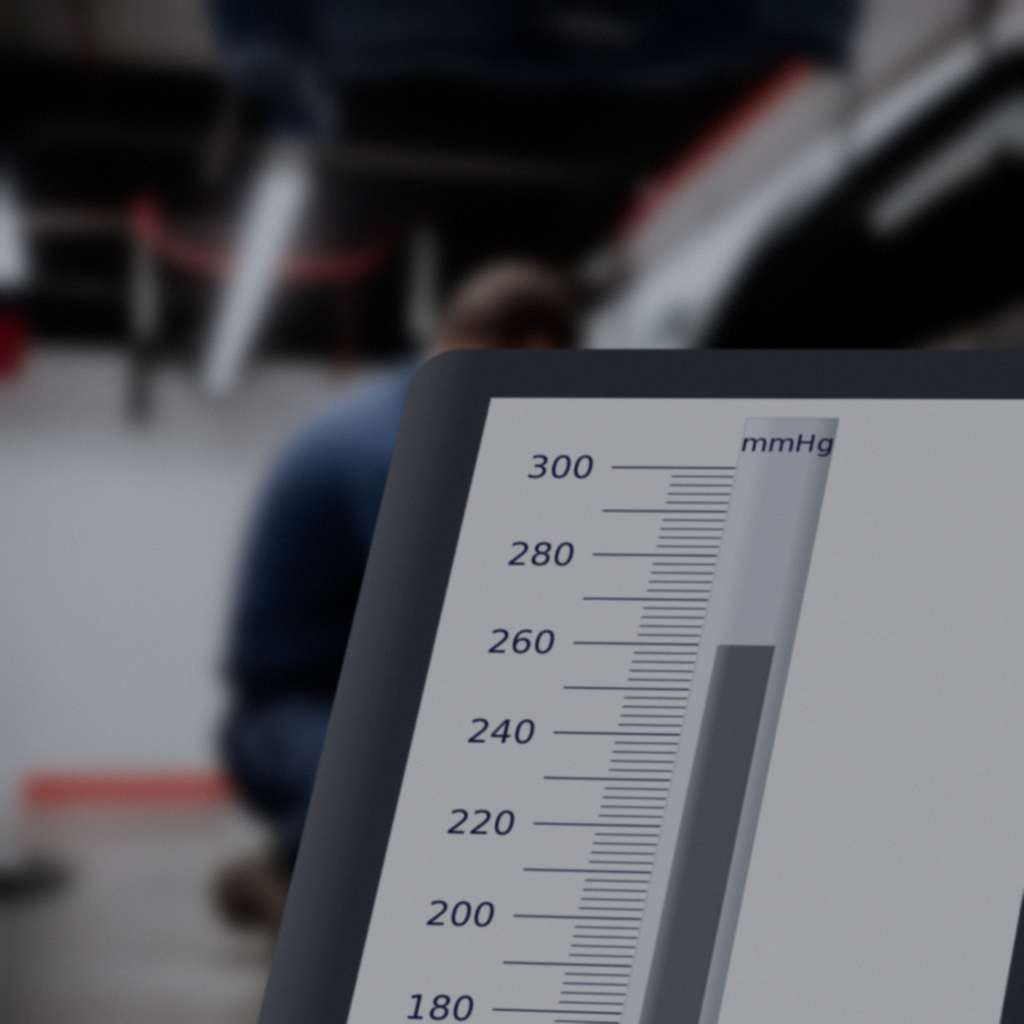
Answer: 260 mmHg
